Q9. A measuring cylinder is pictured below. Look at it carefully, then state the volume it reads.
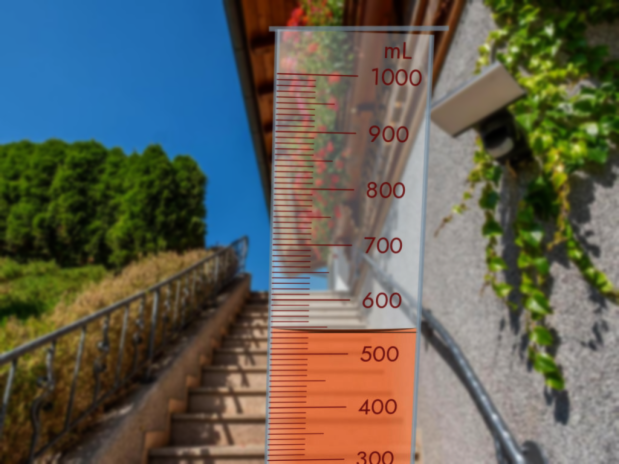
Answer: 540 mL
